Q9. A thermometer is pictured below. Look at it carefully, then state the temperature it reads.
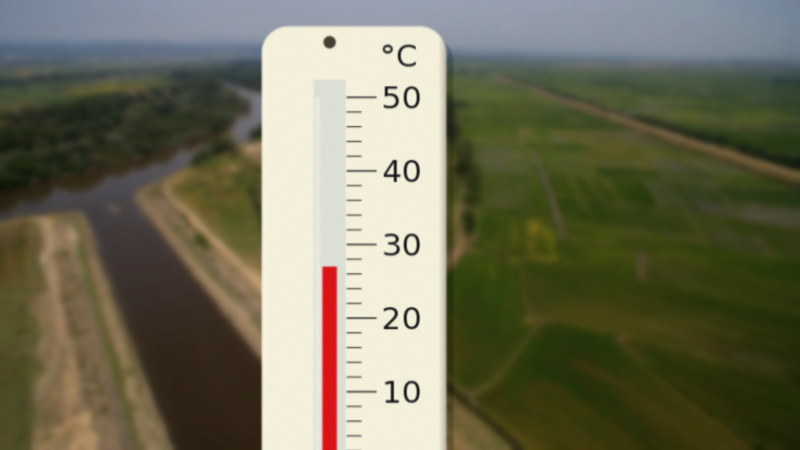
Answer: 27 °C
